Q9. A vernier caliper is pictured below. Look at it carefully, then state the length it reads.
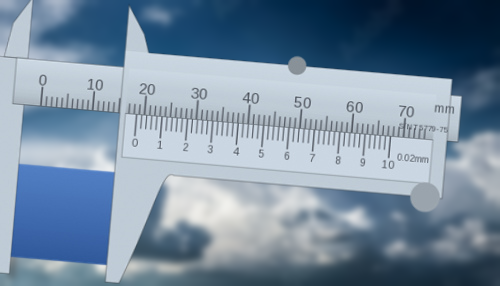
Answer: 18.5 mm
